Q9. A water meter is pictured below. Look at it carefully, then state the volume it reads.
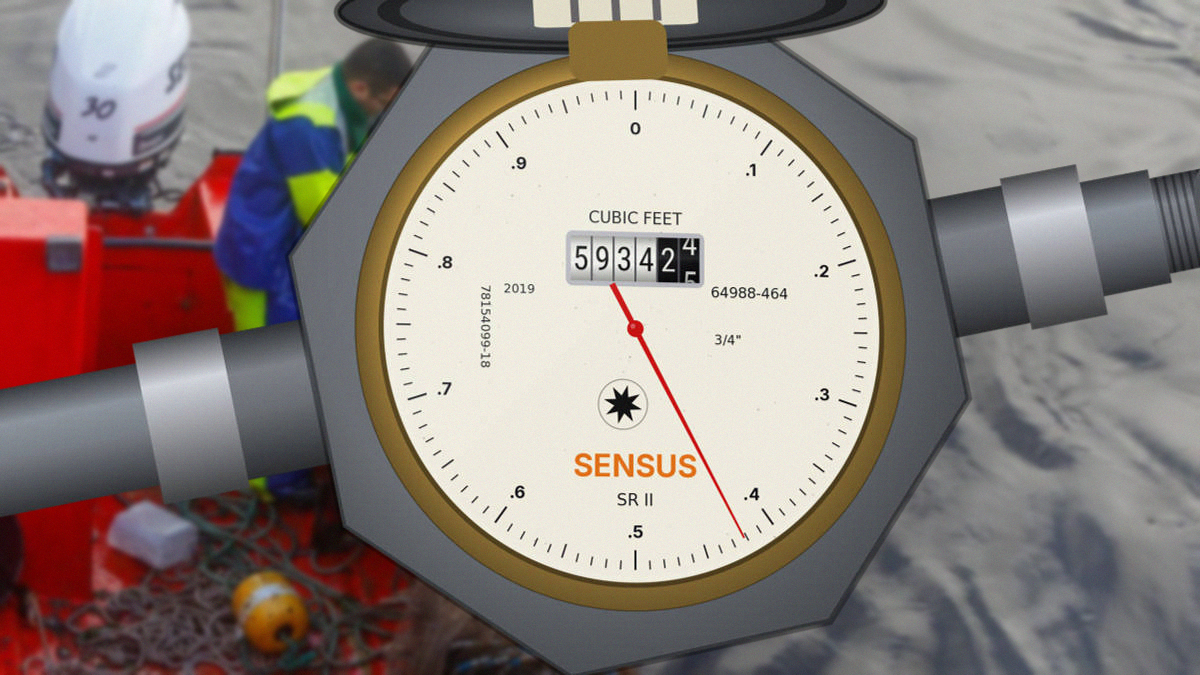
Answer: 593424.42 ft³
